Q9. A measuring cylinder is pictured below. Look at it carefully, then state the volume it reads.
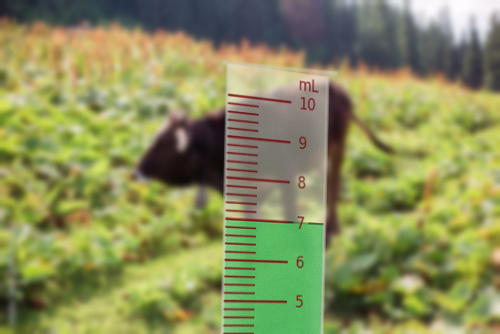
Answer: 7 mL
